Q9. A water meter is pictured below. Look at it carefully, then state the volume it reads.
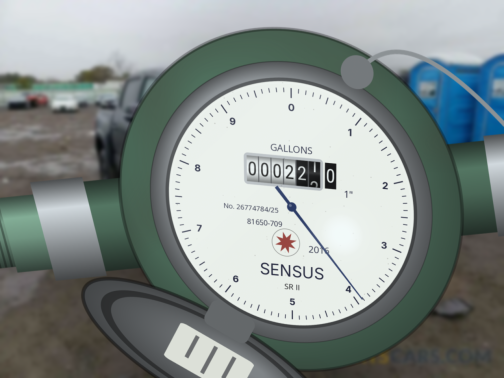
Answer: 2213.9 gal
